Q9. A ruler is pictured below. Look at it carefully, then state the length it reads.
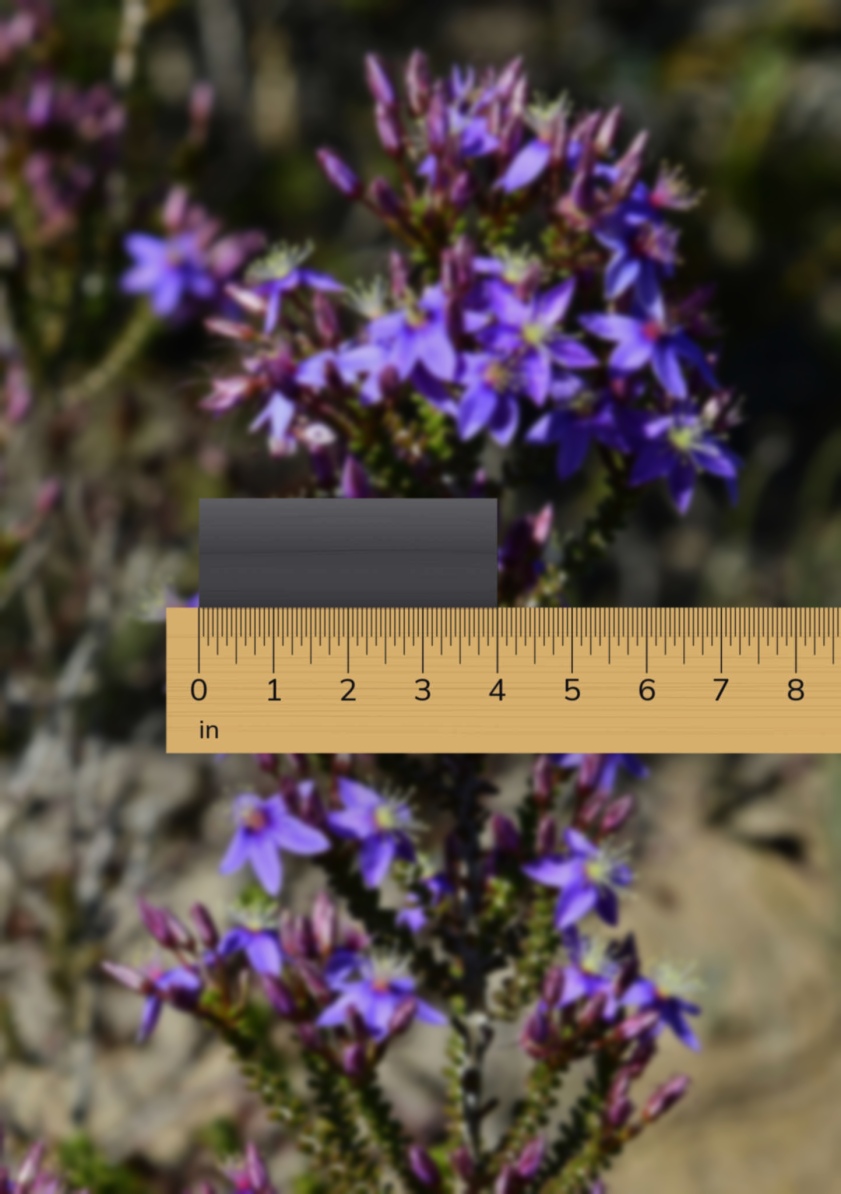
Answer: 4 in
